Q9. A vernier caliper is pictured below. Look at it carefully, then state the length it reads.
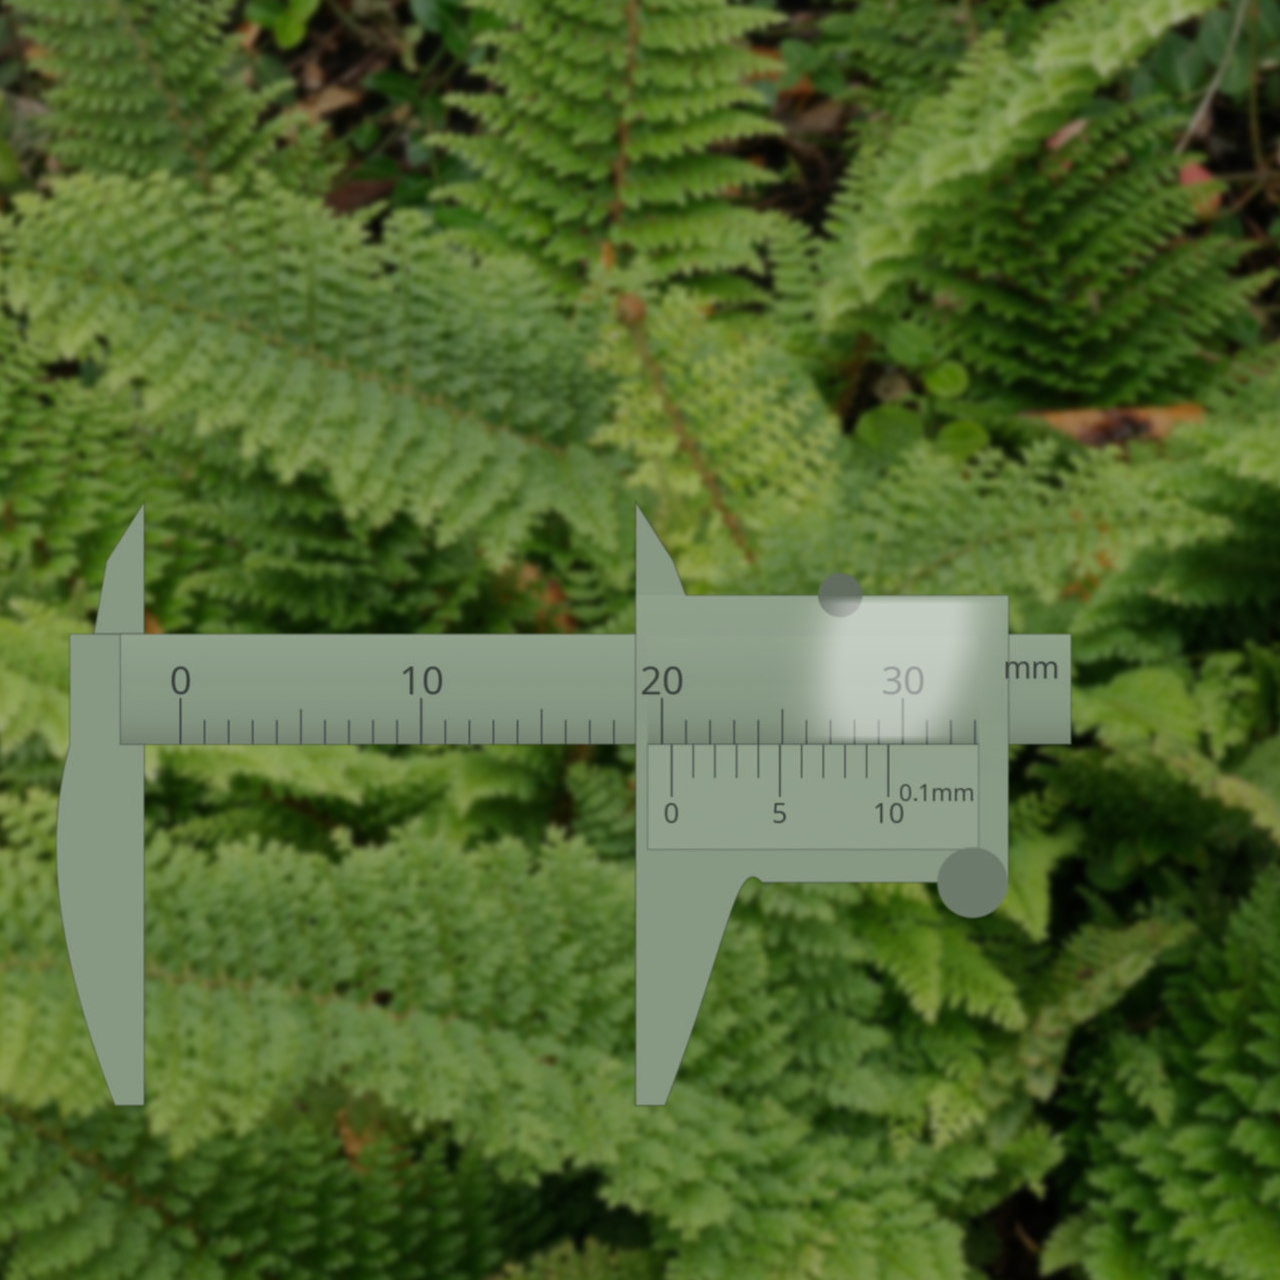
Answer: 20.4 mm
